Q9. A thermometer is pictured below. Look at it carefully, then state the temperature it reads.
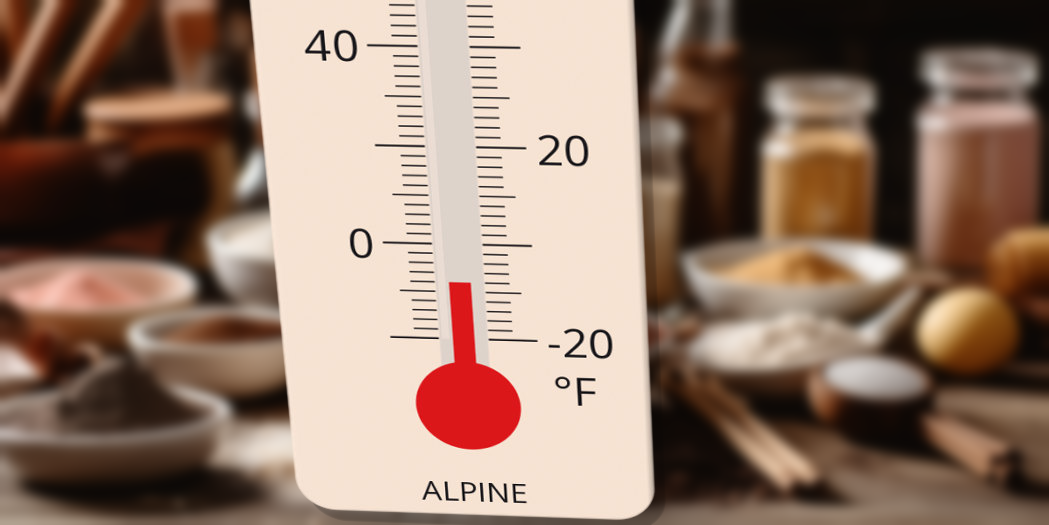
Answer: -8 °F
